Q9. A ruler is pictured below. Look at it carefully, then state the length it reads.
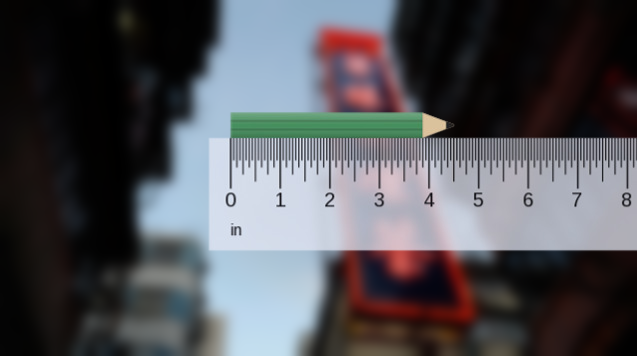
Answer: 4.5 in
